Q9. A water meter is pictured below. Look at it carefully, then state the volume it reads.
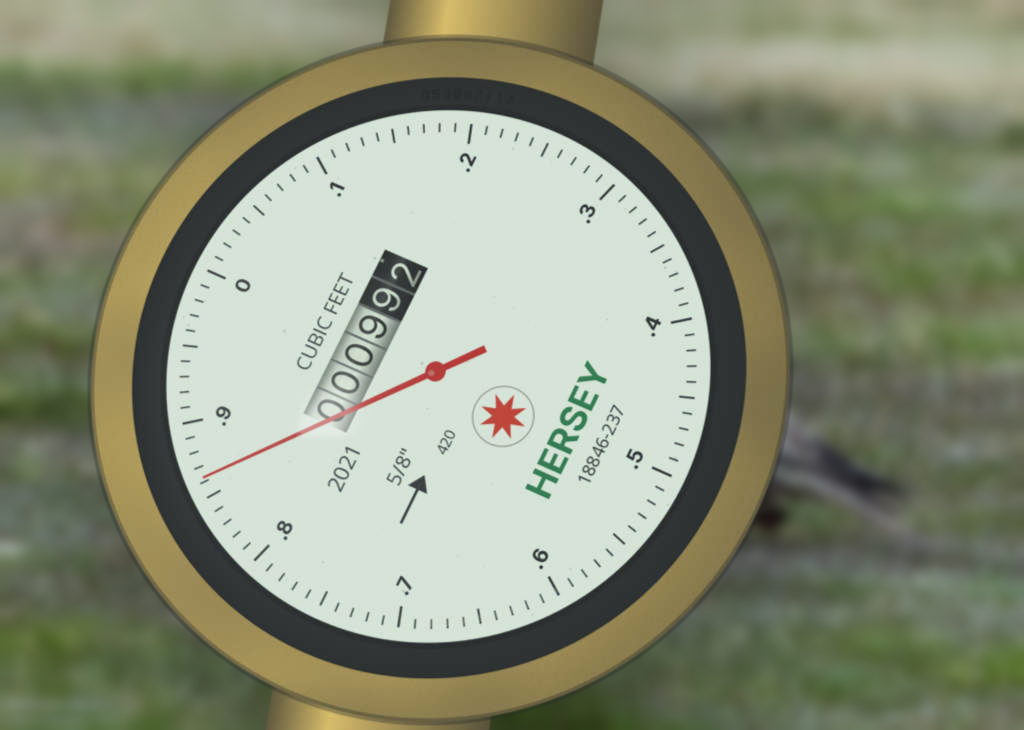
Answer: 991.86 ft³
